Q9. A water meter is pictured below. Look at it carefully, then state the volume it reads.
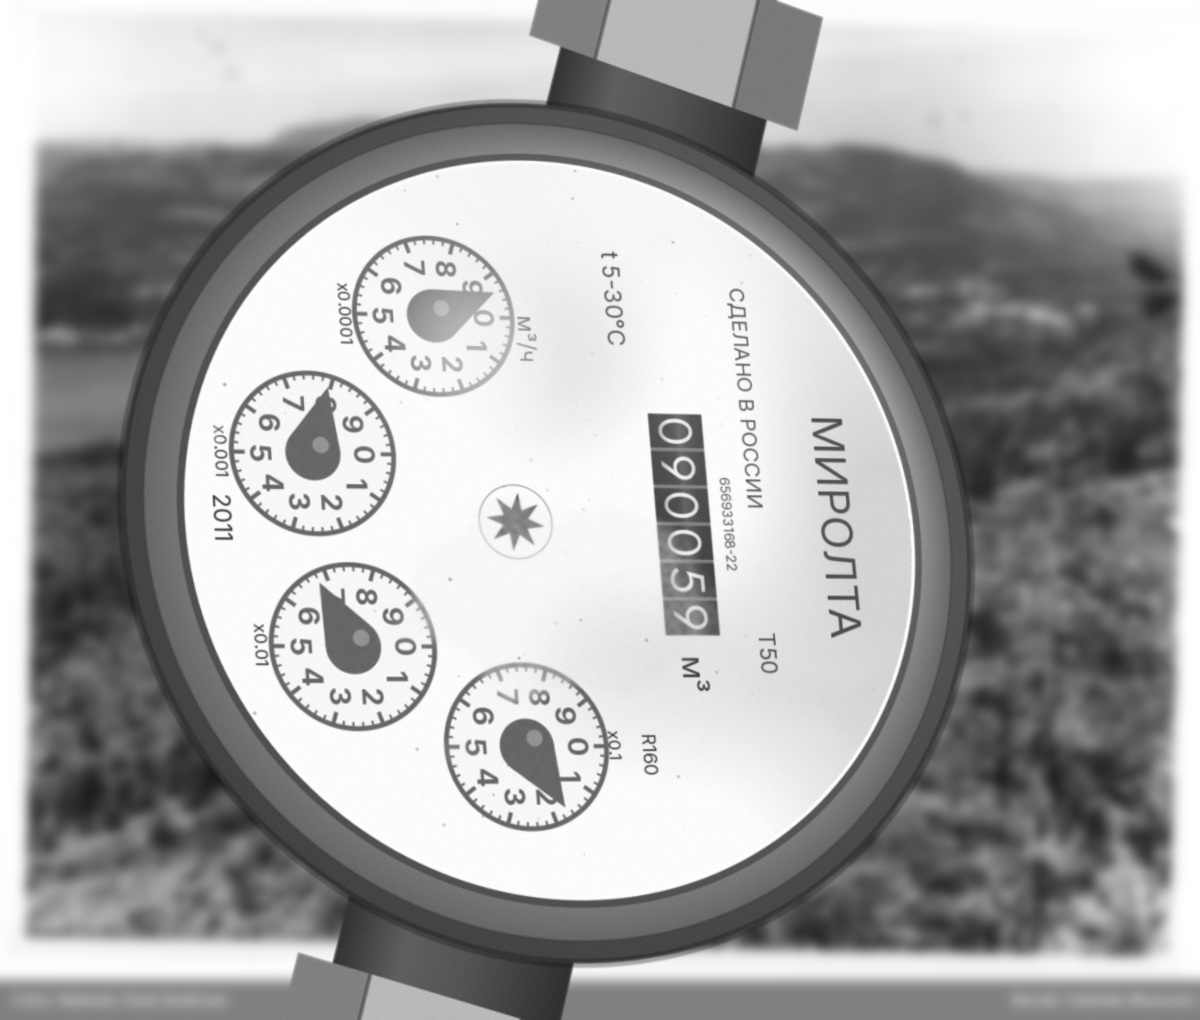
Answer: 90059.1679 m³
